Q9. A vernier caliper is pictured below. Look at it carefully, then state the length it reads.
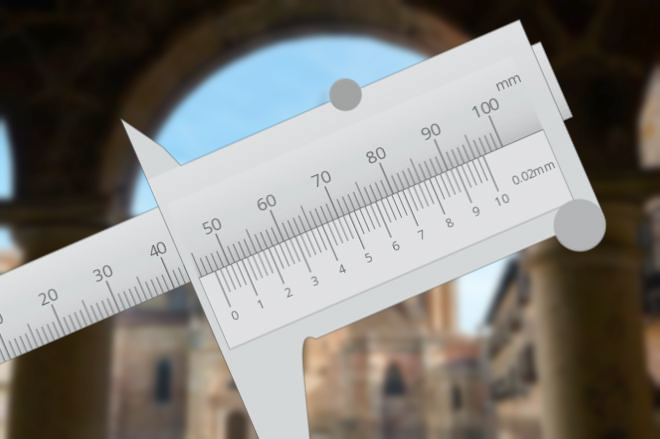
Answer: 47.4 mm
